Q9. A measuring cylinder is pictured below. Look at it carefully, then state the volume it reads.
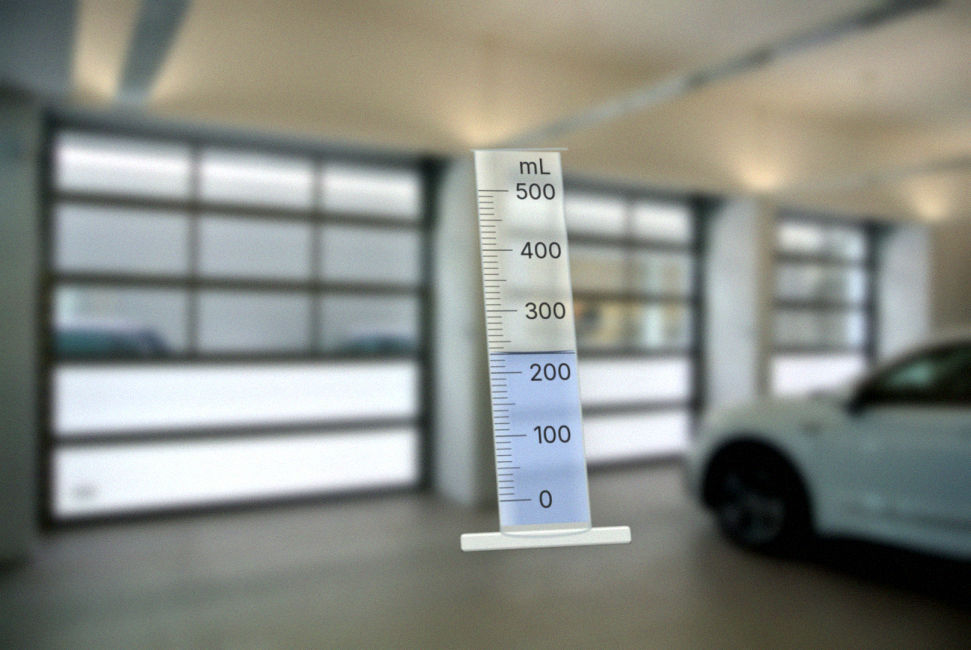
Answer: 230 mL
